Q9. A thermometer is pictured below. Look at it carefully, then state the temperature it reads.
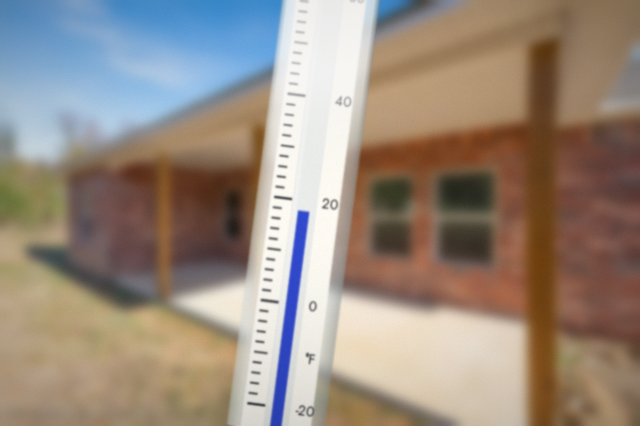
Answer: 18 °F
